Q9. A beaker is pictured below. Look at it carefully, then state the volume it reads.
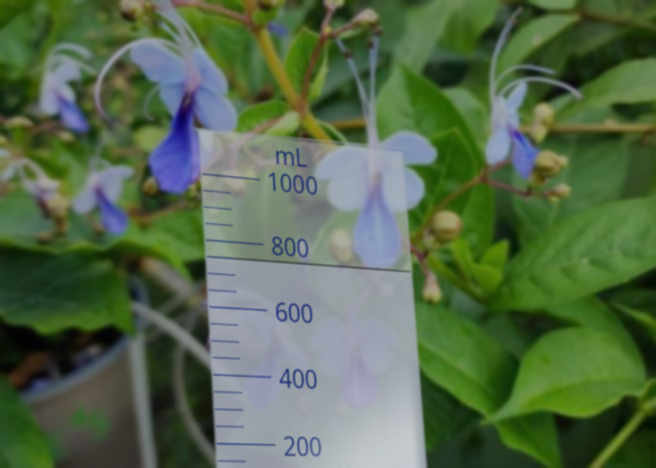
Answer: 750 mL
